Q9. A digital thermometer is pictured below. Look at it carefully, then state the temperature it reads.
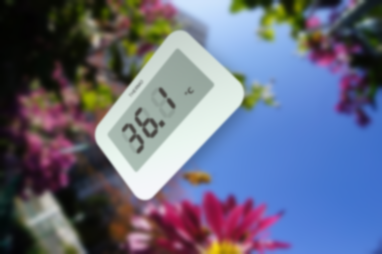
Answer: 36.1 °C
